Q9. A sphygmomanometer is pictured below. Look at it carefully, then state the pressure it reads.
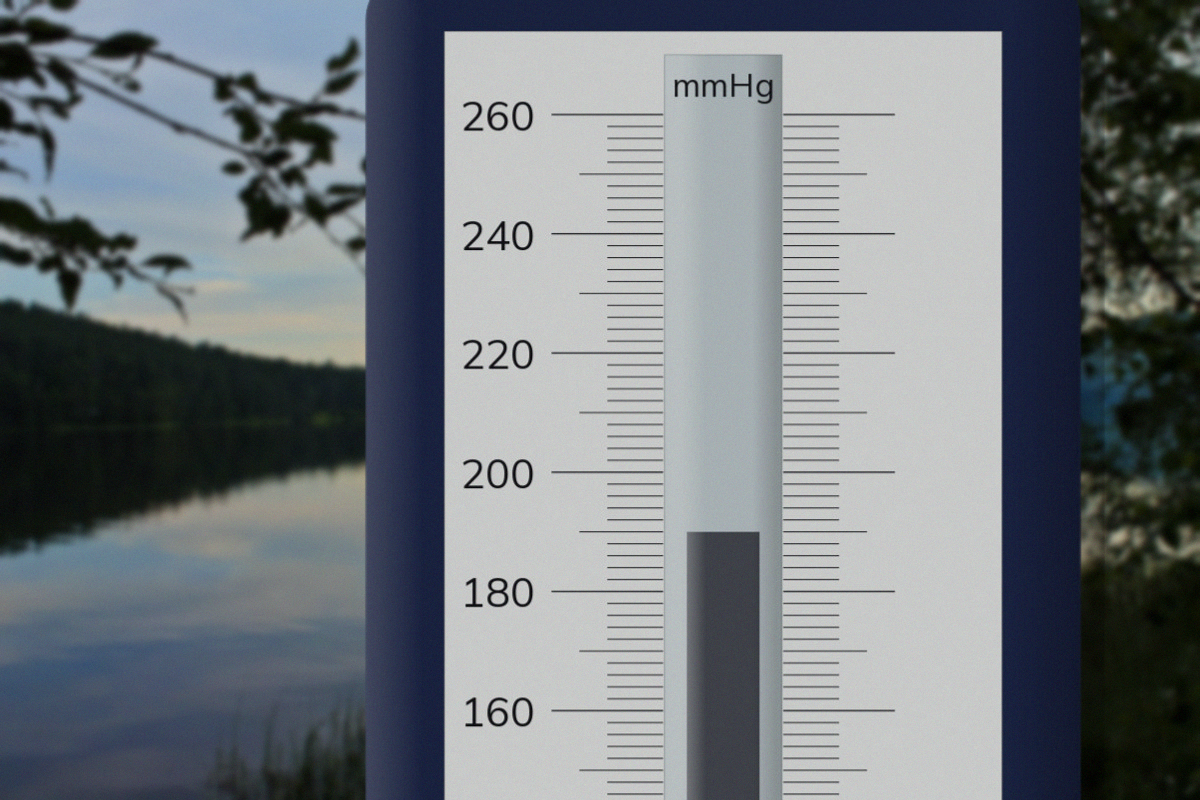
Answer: 190 mmHg
